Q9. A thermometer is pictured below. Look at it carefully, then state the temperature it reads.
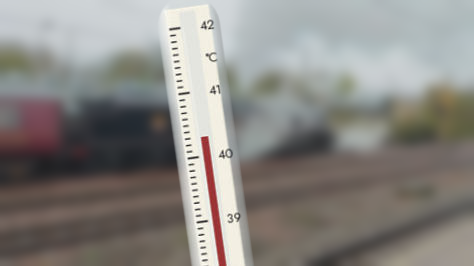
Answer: 40.3 °C
